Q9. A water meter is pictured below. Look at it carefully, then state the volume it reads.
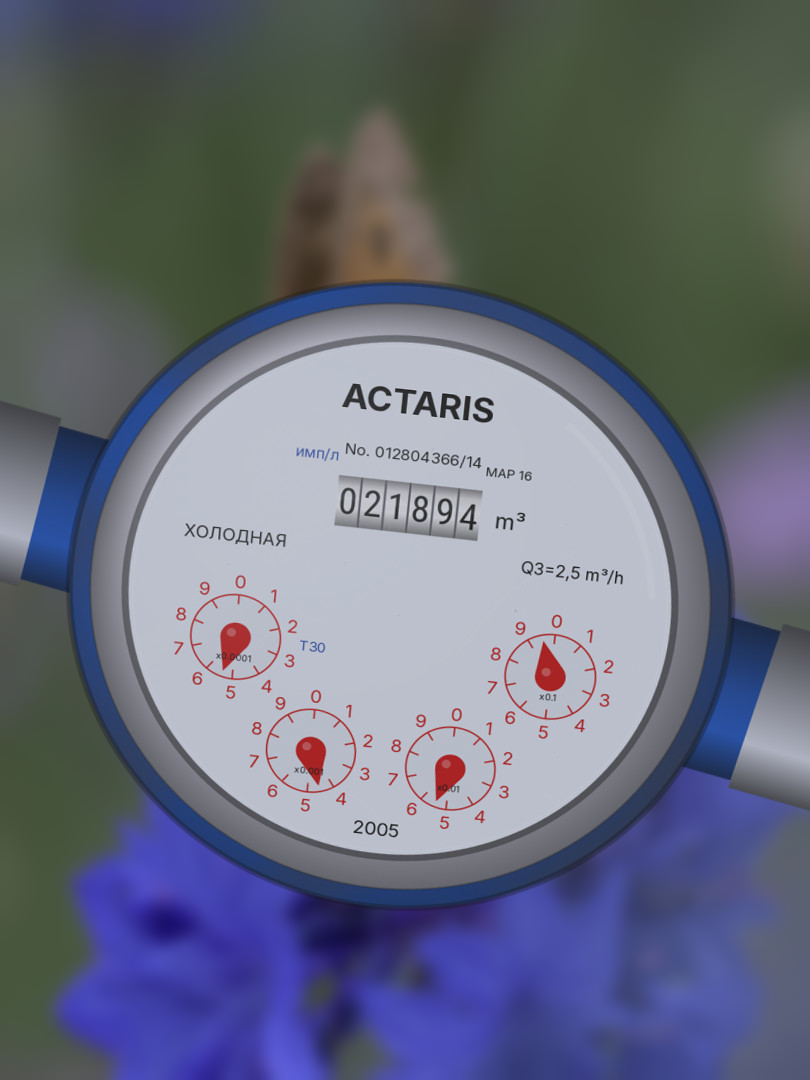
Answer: 21893.9545 m³
